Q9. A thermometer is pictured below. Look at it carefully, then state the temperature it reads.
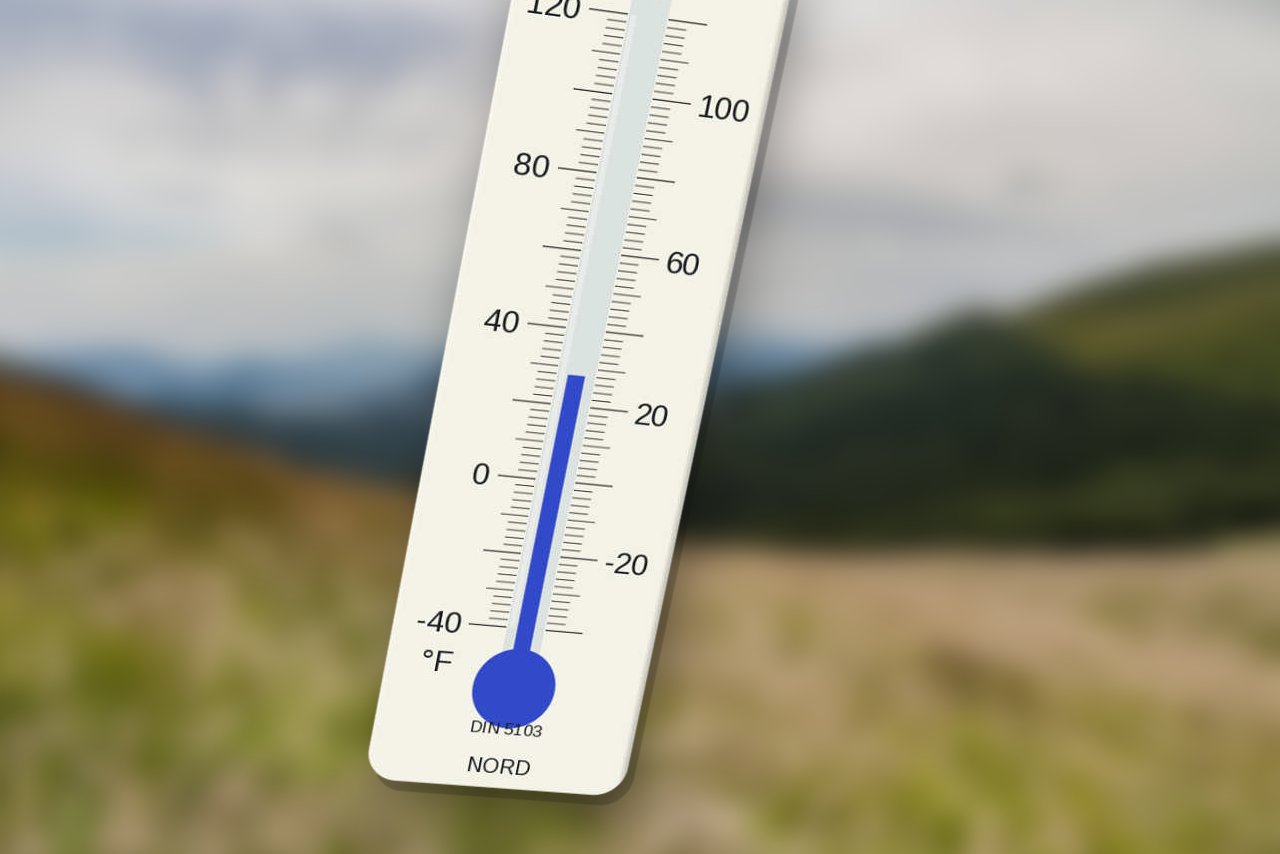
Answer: 28 °F
